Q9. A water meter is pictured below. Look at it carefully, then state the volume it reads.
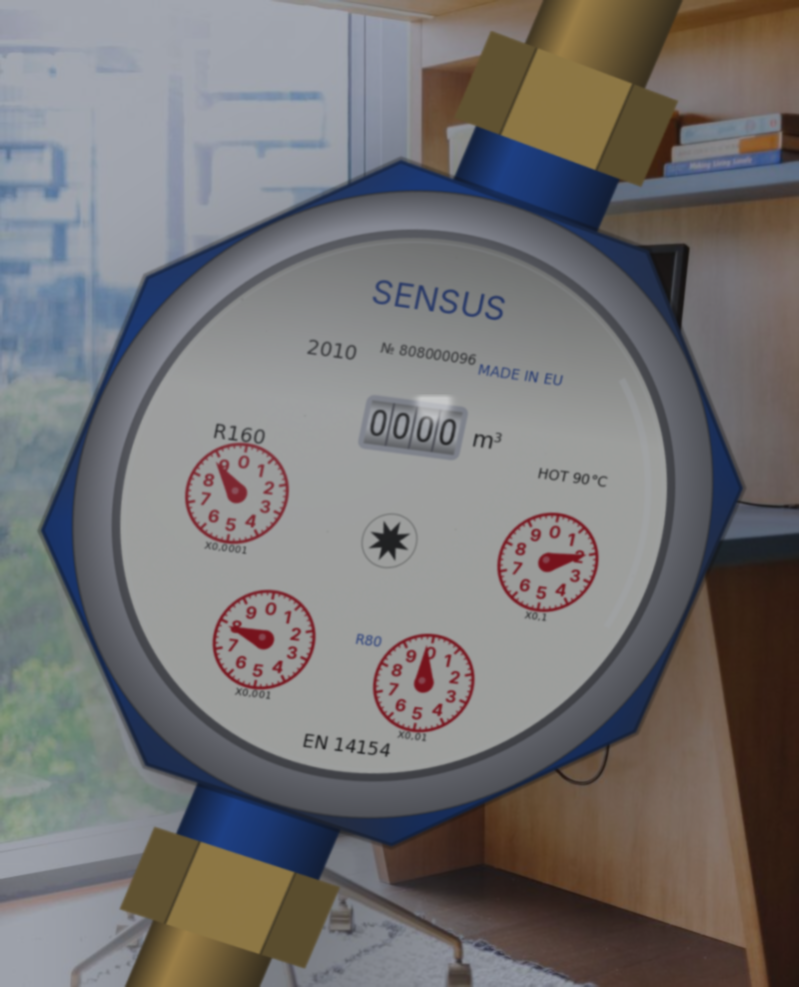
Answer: 0.1978 m³
